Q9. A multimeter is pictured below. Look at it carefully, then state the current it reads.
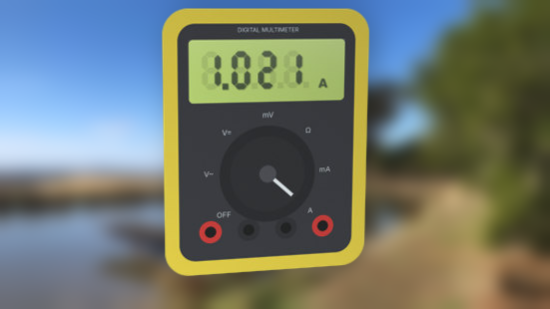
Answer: 1.021 A
